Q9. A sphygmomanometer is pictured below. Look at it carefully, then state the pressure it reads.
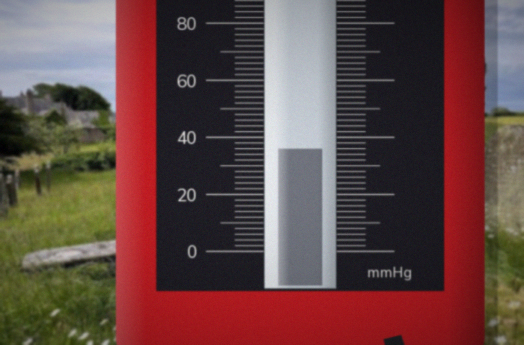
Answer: 36 mmHg
